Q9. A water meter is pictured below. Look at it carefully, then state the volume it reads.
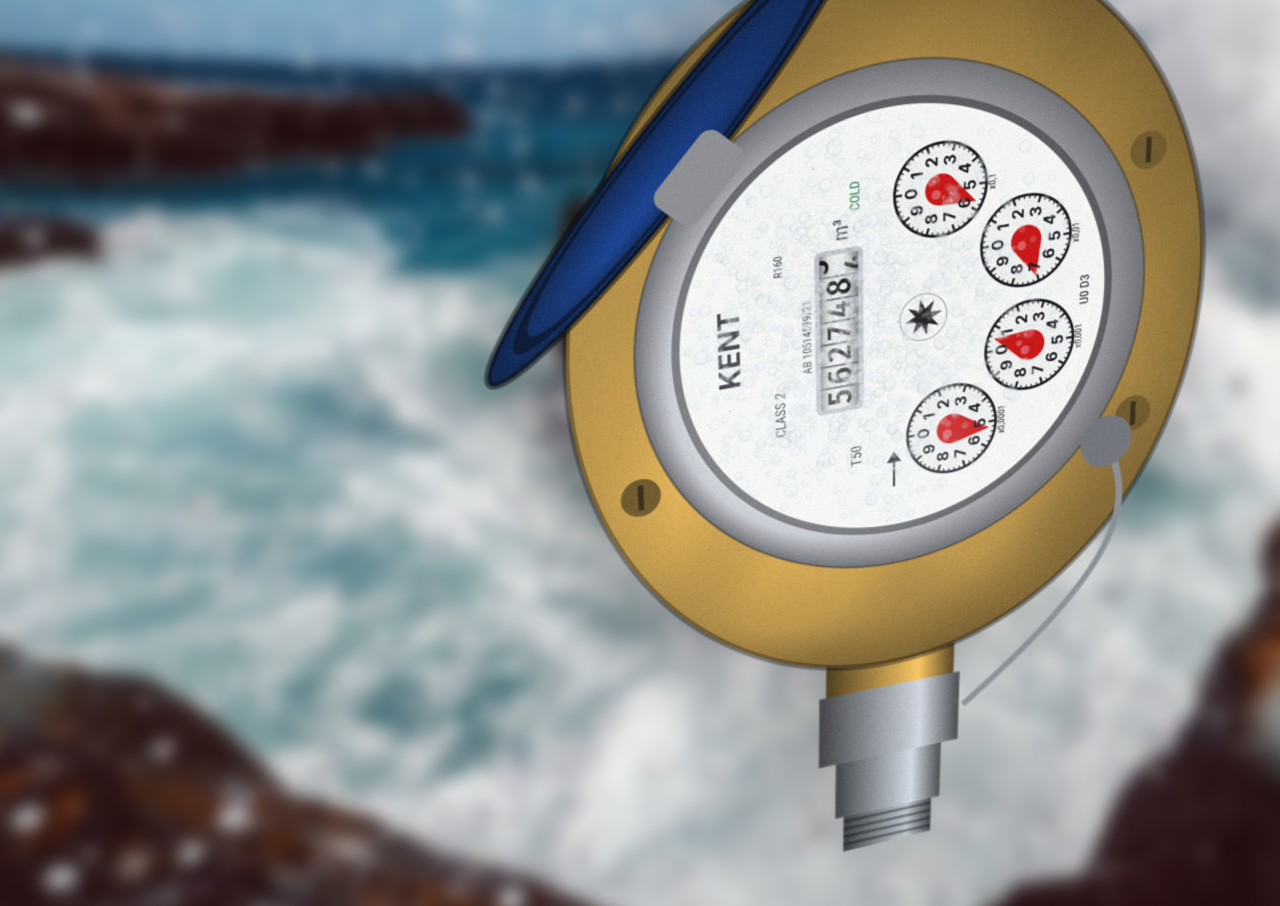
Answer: 5627483.5705 m³
